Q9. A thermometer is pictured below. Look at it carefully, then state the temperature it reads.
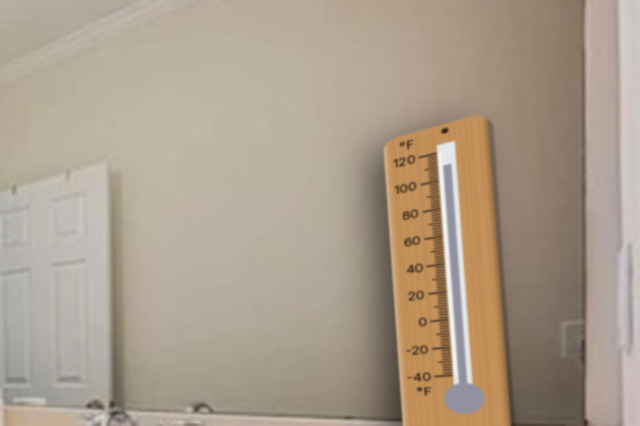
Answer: 110 °F
